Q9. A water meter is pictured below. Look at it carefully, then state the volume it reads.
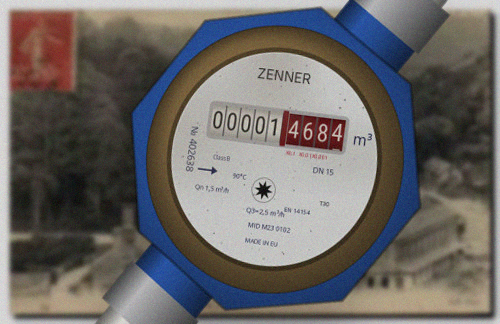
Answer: 1.4684 m³
